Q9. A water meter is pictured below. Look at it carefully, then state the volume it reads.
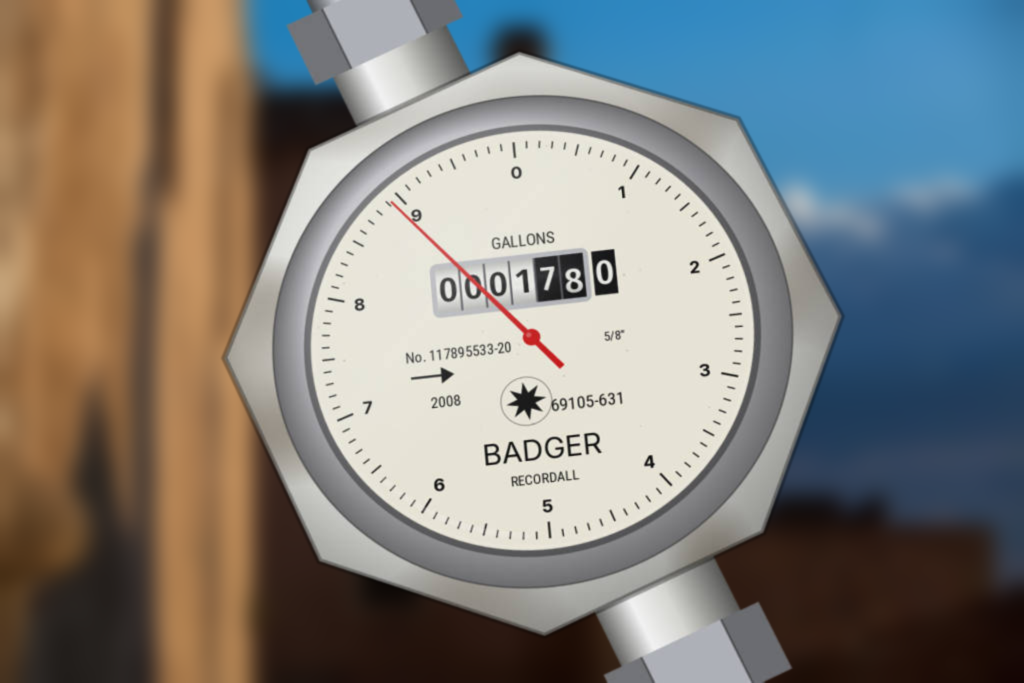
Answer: 1778.9 gal
